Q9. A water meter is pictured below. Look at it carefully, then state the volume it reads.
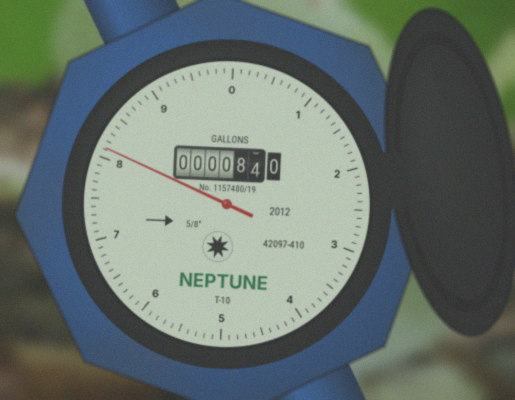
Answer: 838.1 gal
